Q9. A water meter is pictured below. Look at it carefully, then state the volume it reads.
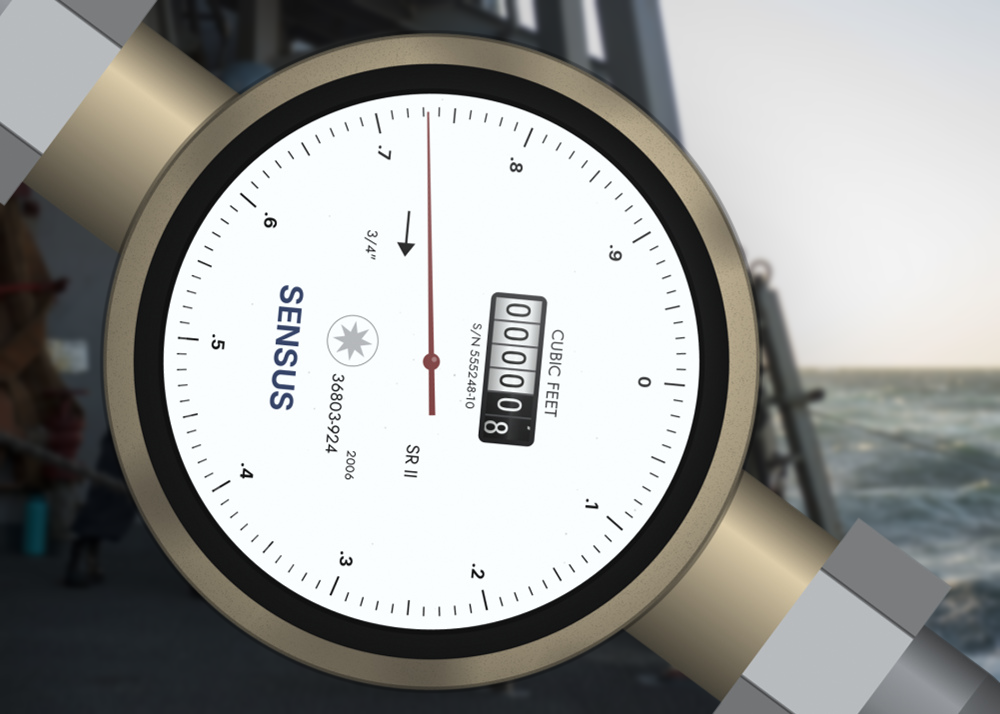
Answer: 7.73 ft³
